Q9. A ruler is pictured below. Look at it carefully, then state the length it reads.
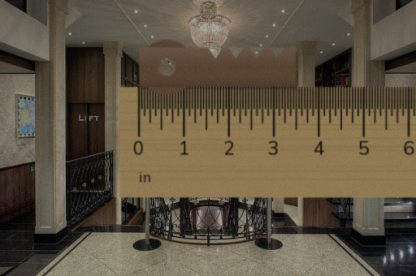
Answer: 3.5 in
